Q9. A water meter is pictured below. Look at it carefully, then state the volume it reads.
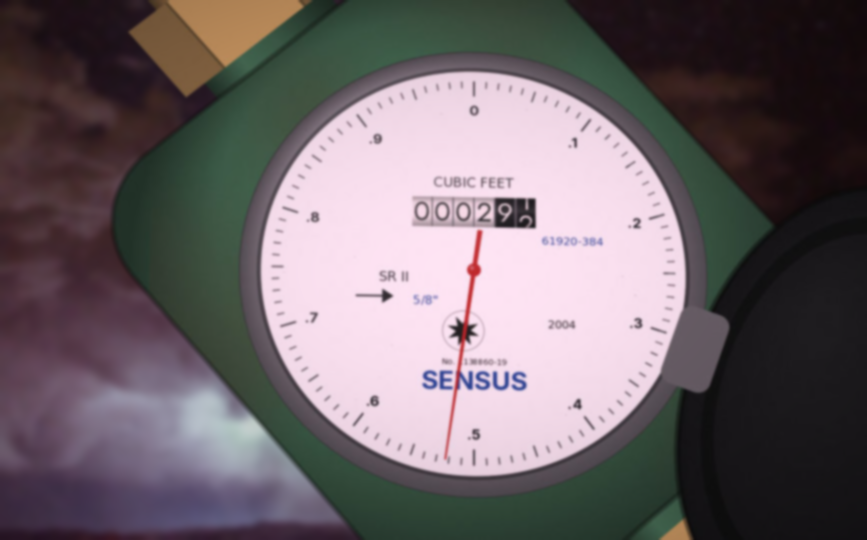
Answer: 291.52 ft³
